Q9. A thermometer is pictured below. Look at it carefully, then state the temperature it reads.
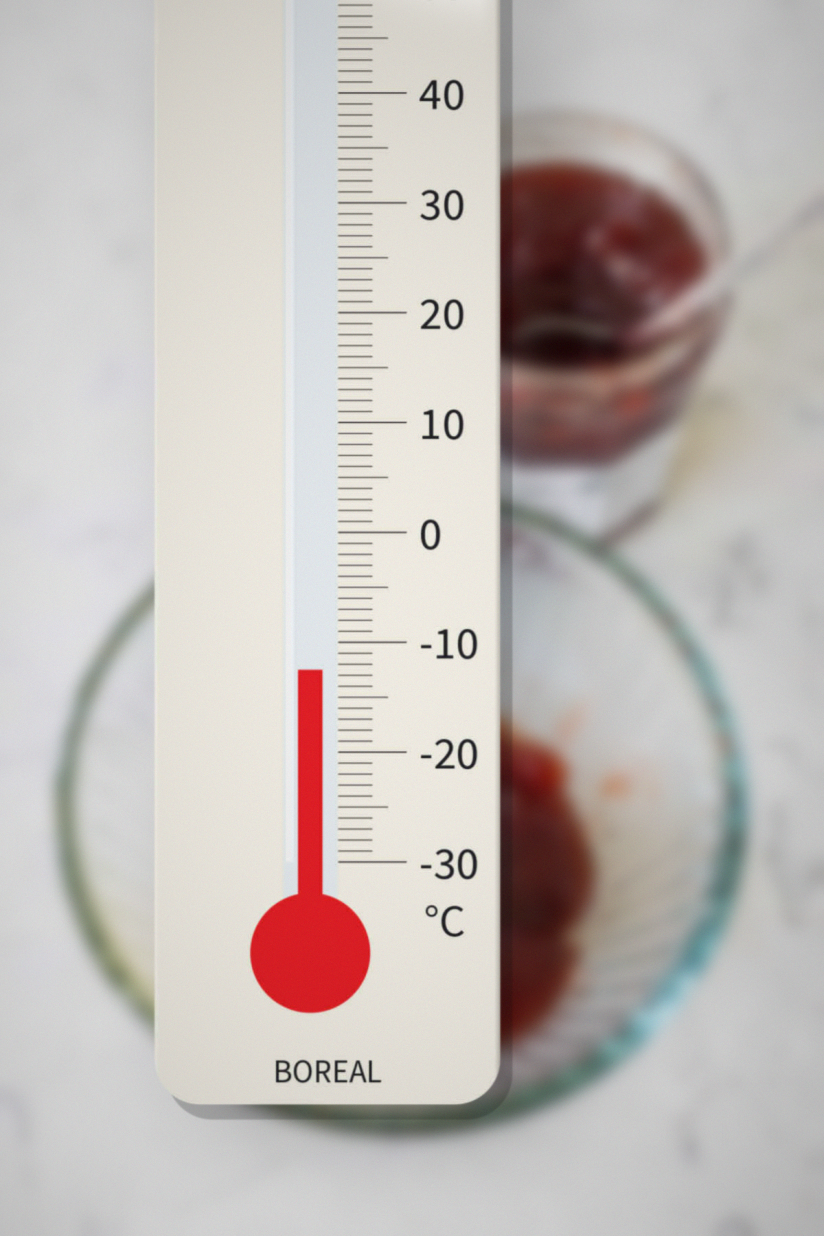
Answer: -12.5 °C
